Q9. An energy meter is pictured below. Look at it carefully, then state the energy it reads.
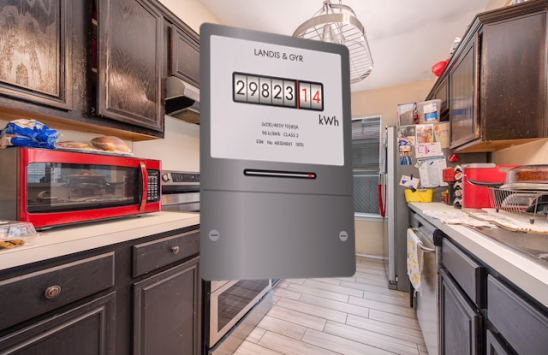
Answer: 29823.14 kWh
